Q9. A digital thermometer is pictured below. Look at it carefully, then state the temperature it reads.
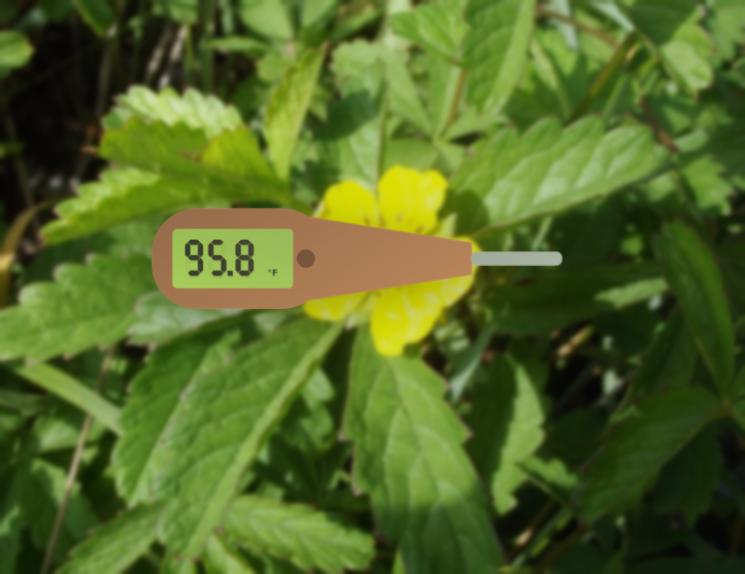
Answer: 95.8 °F
